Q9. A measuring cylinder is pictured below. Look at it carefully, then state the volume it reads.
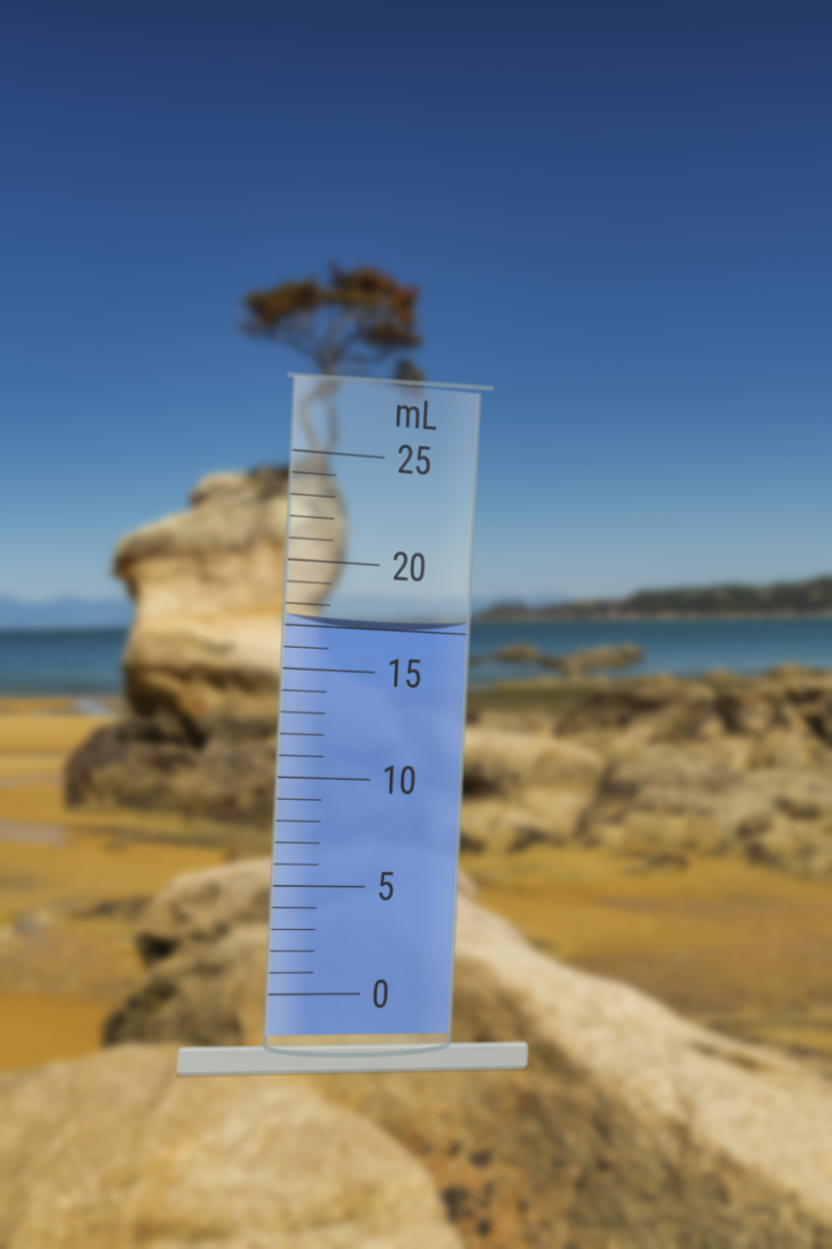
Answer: 17 mL
